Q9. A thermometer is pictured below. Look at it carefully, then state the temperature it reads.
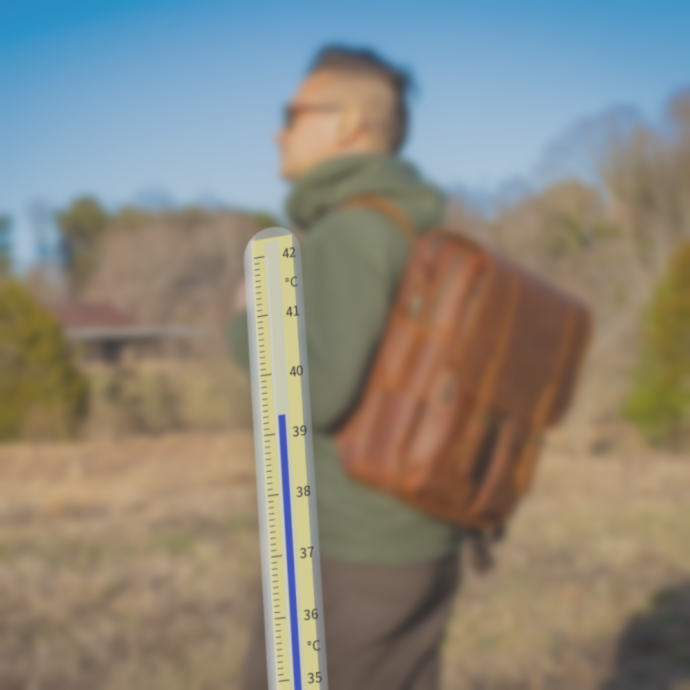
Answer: 39.3 °C
